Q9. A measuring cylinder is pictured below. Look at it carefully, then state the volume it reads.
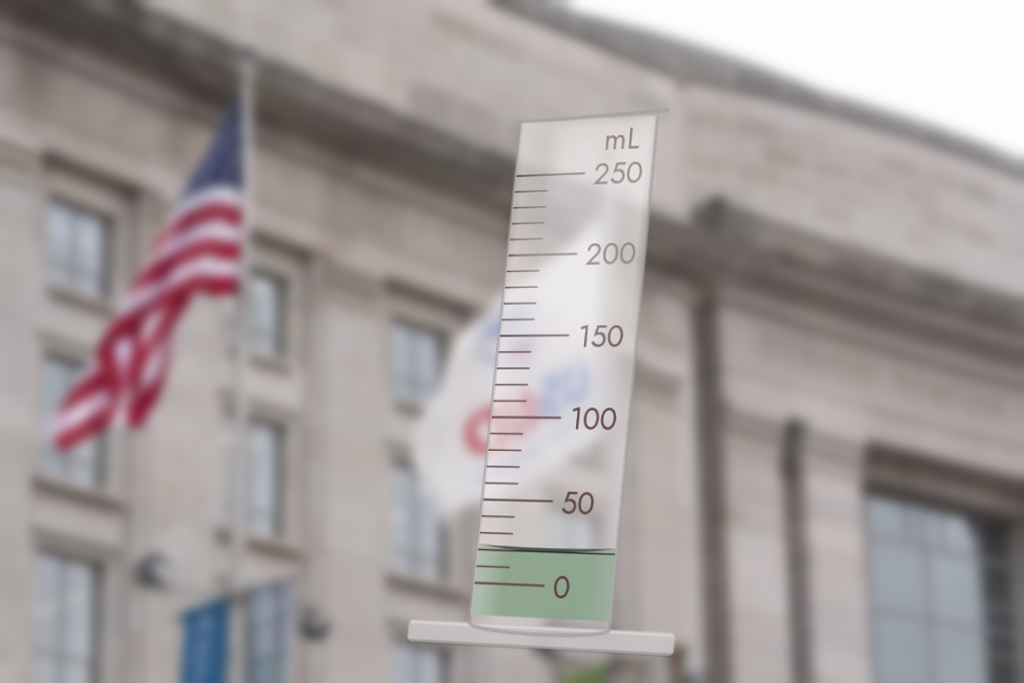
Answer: 20 mL
